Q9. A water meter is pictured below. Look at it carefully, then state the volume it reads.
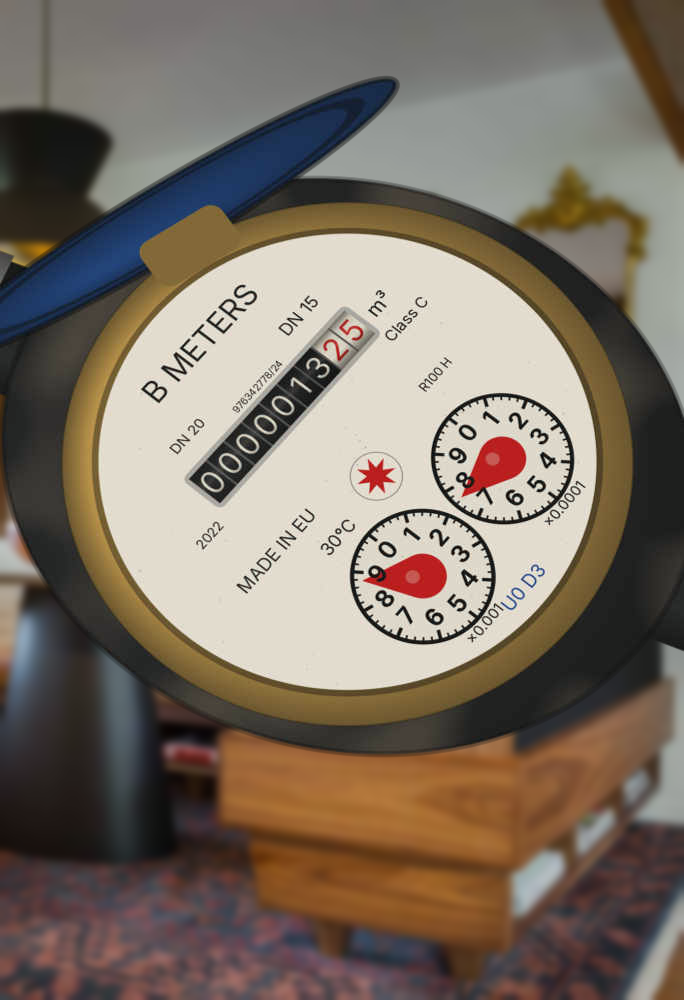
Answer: 13.2587 m³
